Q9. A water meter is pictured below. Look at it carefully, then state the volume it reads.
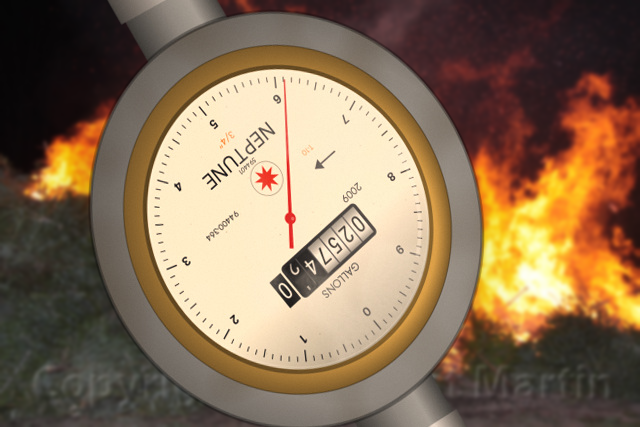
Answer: 257416.1 gal
